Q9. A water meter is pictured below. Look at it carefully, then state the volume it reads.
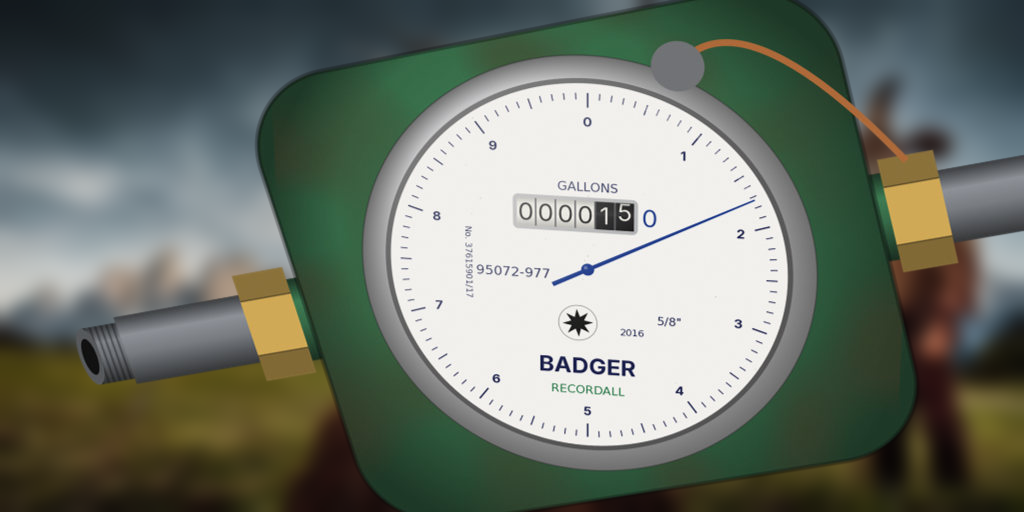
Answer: 151.7 gal
